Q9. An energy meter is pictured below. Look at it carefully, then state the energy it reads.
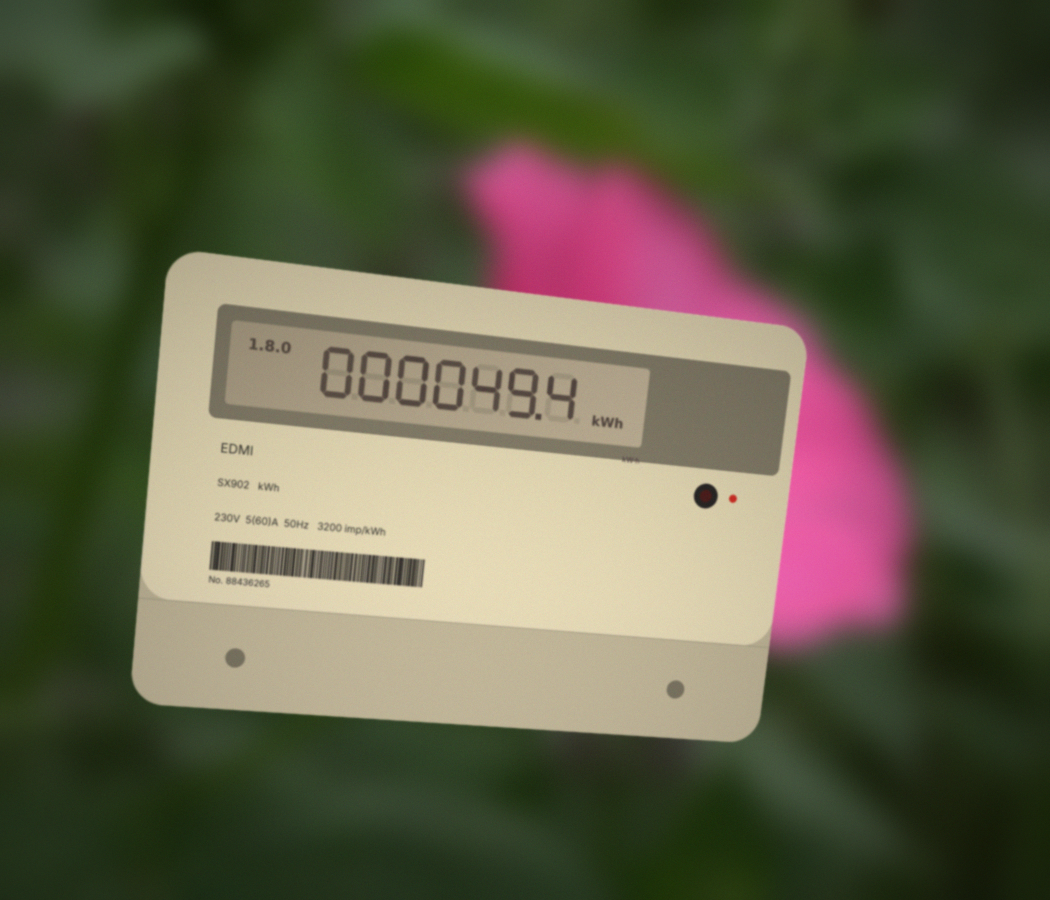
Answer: 49.4 kWh
